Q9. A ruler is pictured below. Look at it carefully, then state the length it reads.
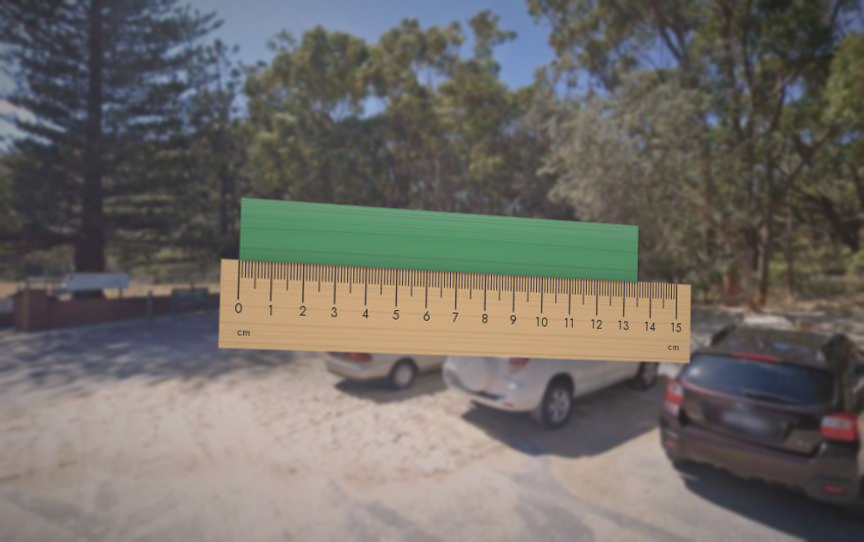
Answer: 13.5 cm
